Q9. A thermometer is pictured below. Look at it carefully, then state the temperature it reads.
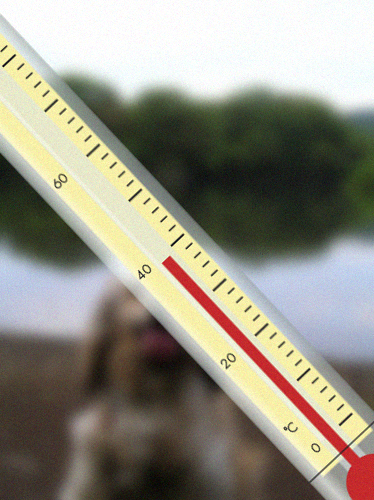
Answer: 39 °C
